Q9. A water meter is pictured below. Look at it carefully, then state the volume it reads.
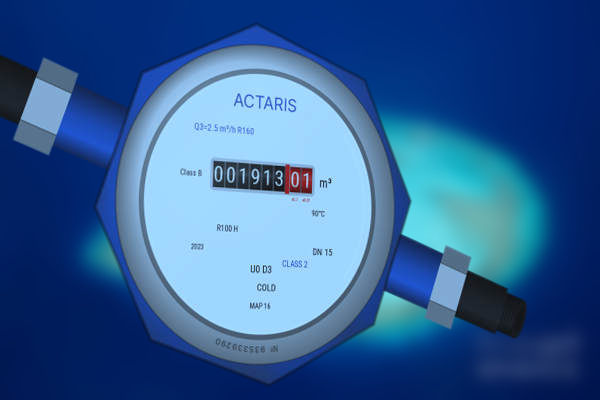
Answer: 1913.01 m³
